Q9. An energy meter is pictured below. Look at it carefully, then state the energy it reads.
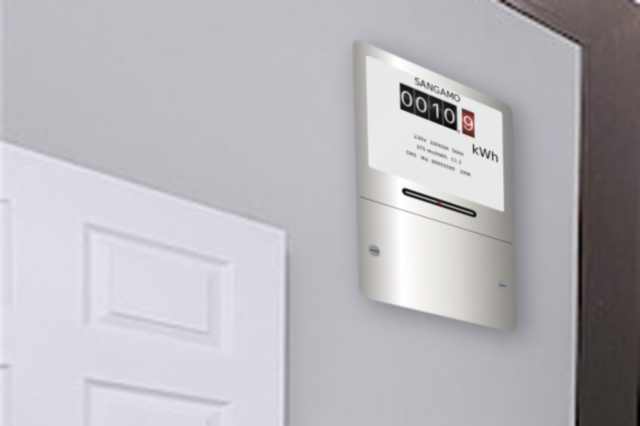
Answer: 10.9 kWh
